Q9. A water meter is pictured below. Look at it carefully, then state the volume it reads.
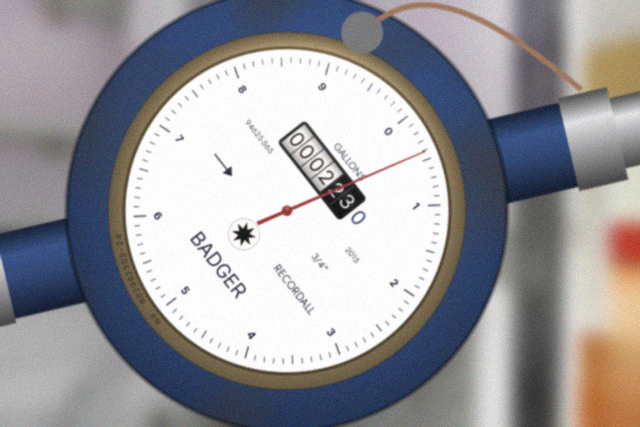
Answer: 2230.4 gal
